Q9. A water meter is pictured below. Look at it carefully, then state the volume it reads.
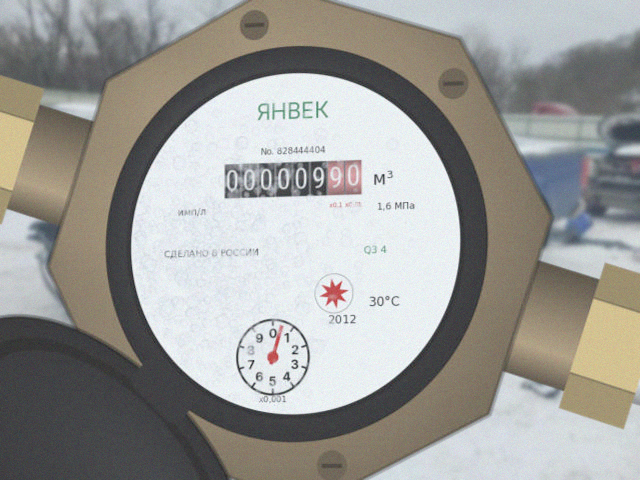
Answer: 9.900 m³
